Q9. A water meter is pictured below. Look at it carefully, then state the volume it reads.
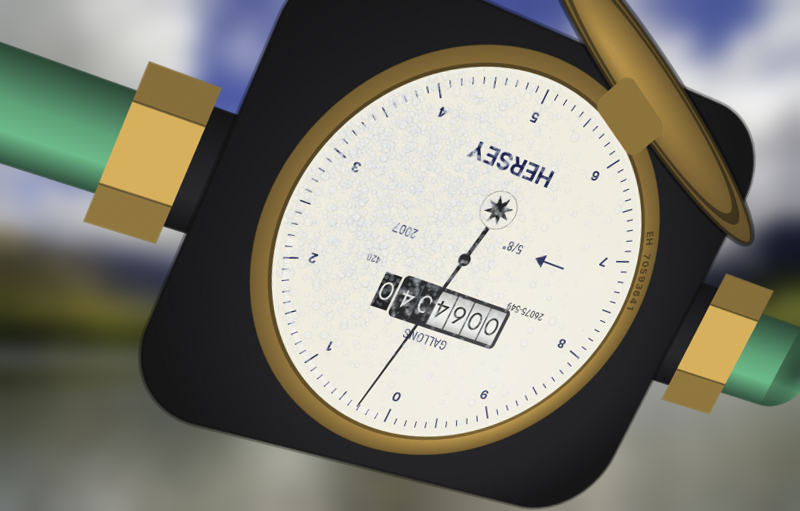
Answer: 64040.3 gal
